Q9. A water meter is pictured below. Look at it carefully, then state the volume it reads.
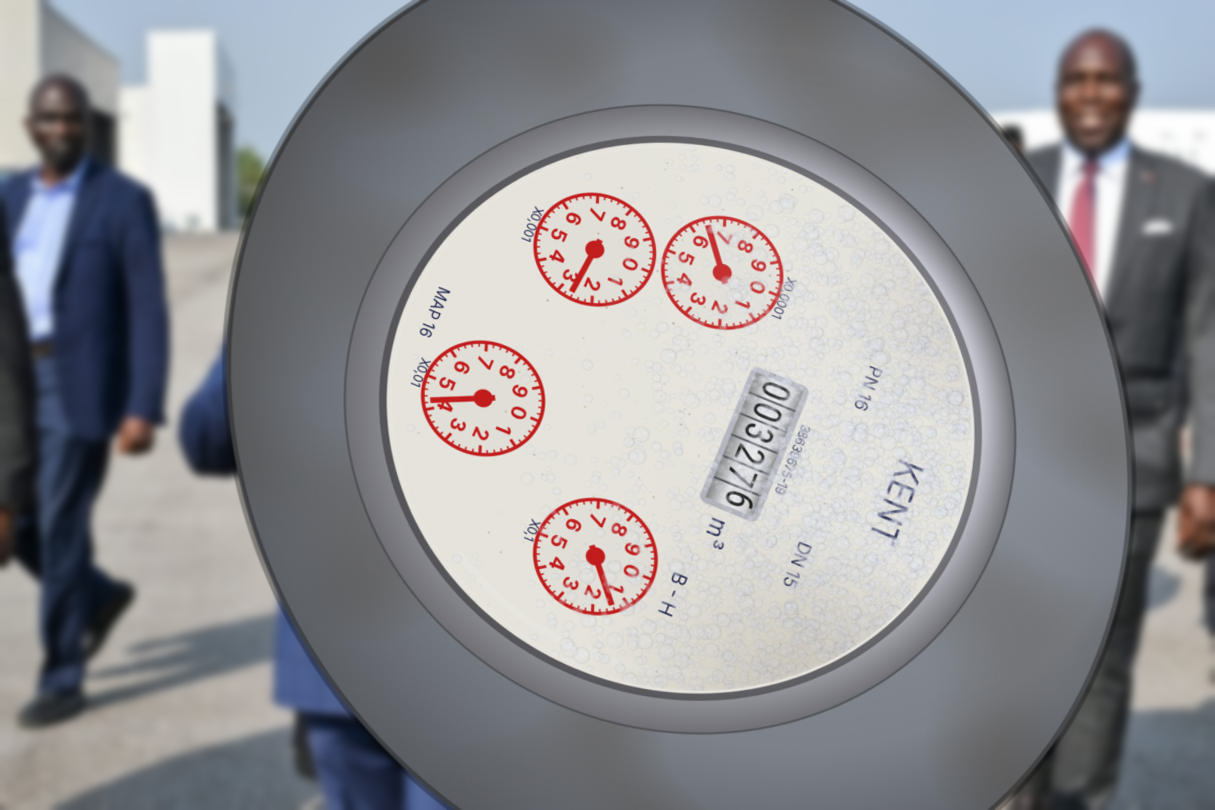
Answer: 3276.1426 m³
